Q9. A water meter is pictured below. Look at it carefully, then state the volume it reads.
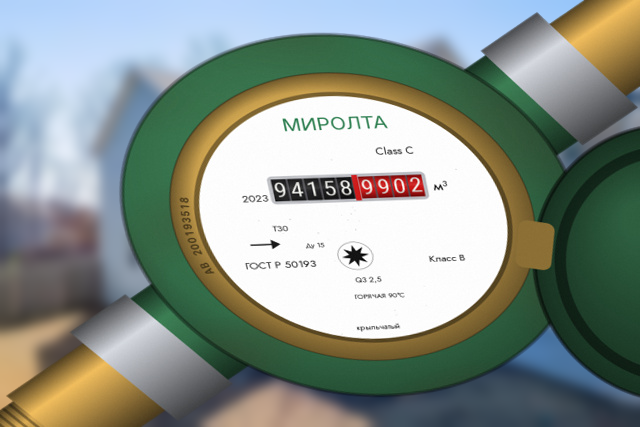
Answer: 94158.9902 m³
